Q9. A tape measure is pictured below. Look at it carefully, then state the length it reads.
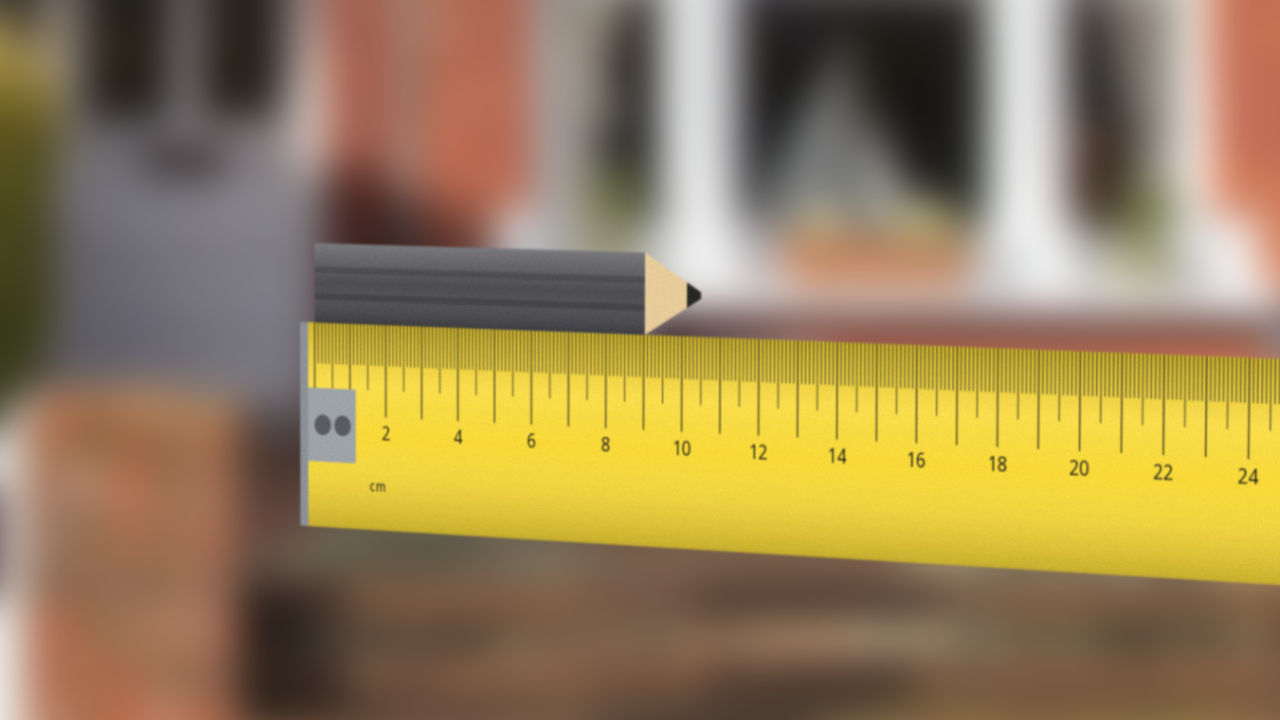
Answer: 10.5 cm
